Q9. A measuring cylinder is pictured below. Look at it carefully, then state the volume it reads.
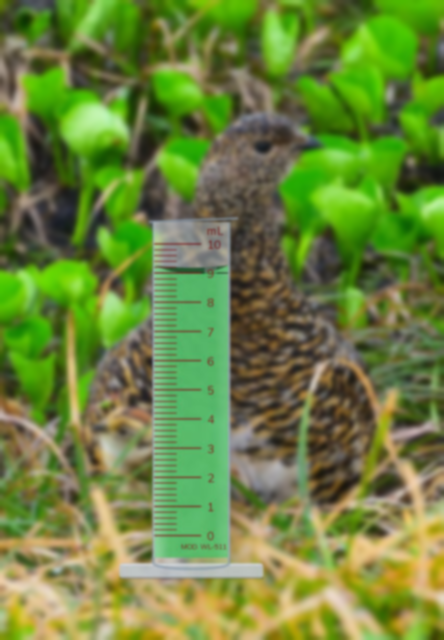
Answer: 9 mL
